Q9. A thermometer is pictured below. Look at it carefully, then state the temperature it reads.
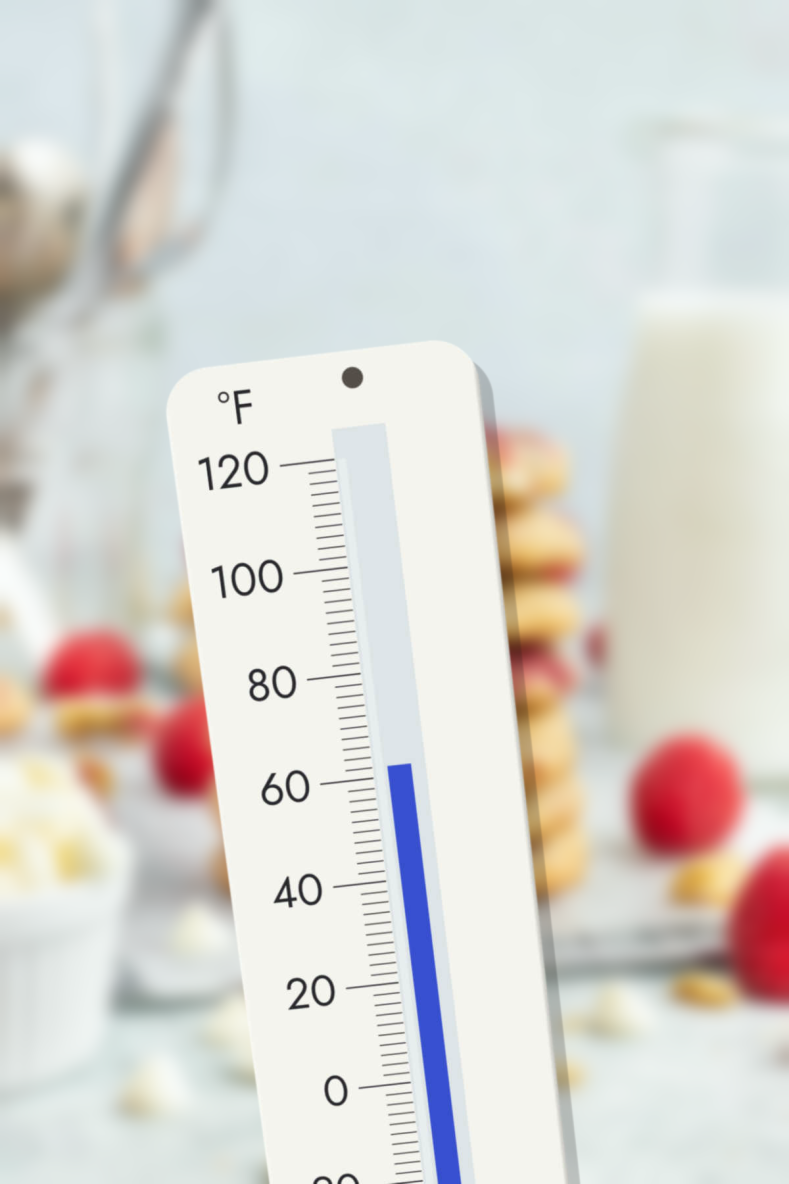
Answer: 62 °F
